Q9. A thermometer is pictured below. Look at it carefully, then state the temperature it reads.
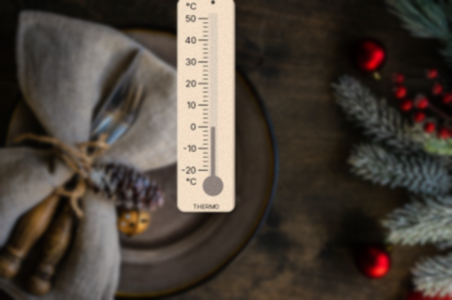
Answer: 0 °C
